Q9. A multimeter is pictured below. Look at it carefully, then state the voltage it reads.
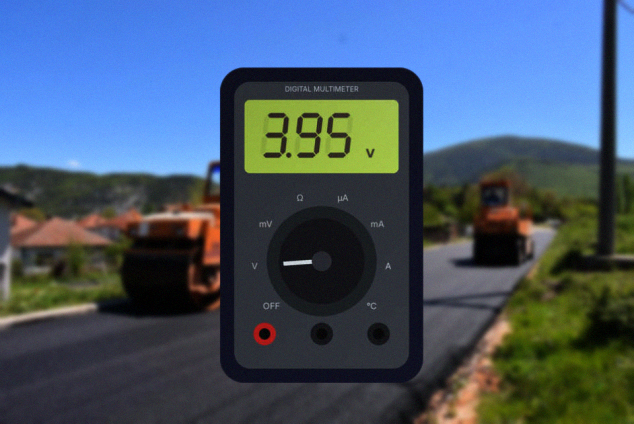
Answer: 3.95 V
